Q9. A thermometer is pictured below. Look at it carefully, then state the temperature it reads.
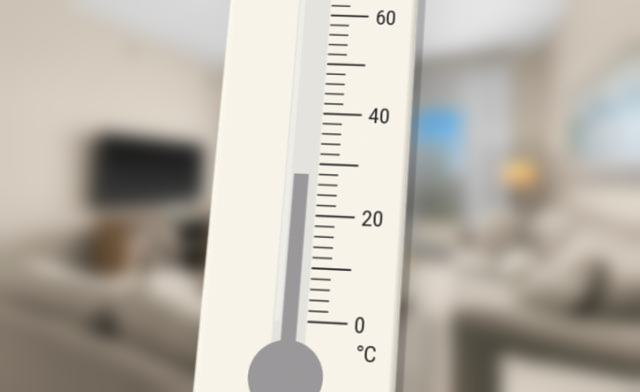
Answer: 28 °C
